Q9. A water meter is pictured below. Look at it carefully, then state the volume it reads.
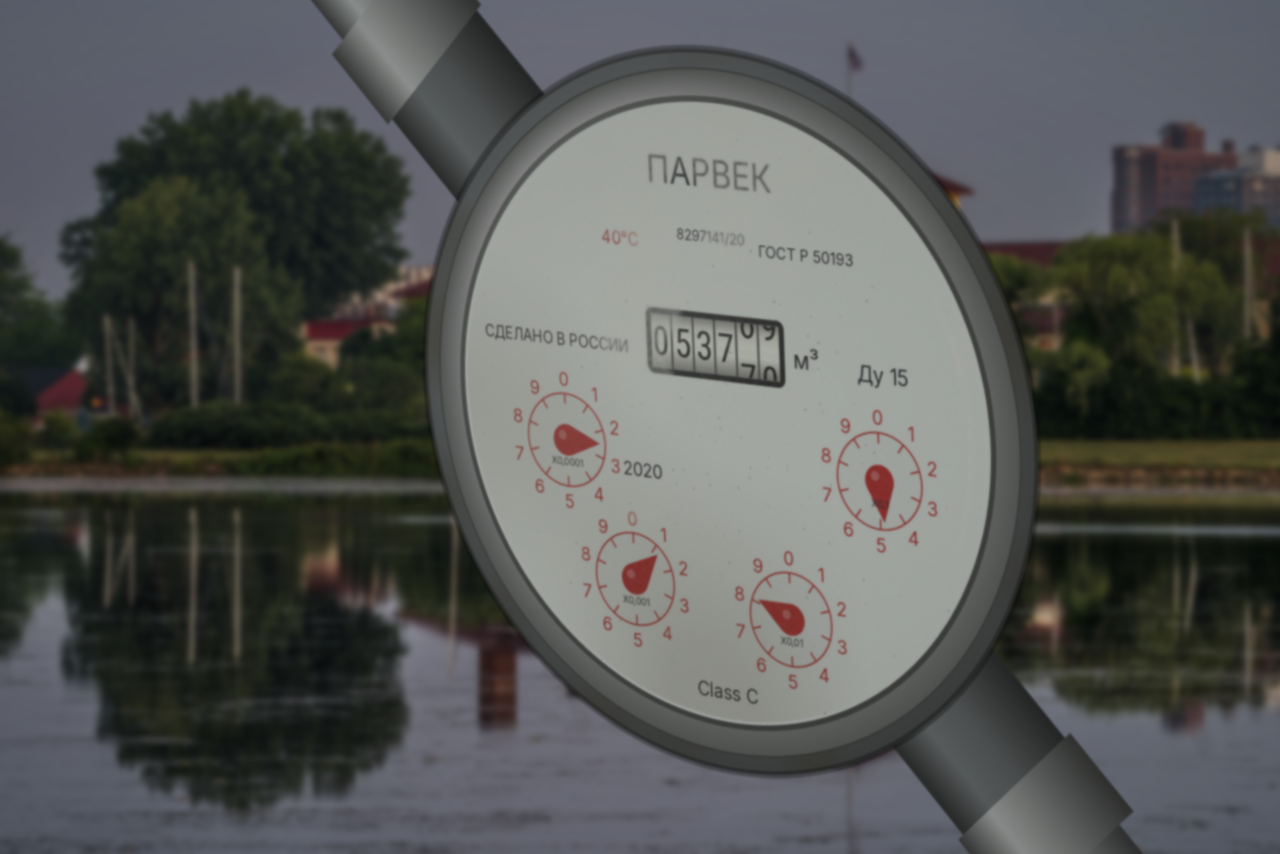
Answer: 53769.4812 m³
